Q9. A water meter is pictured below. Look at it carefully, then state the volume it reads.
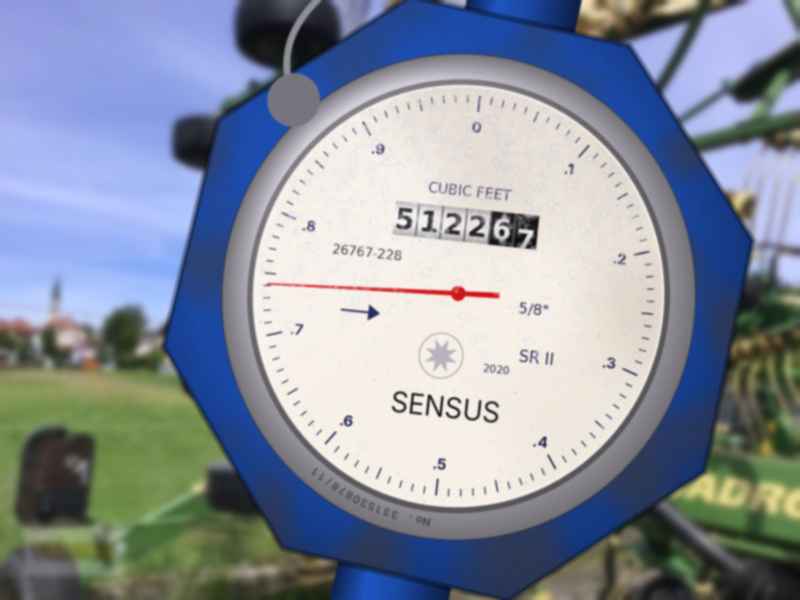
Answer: 512266.74 ft³
